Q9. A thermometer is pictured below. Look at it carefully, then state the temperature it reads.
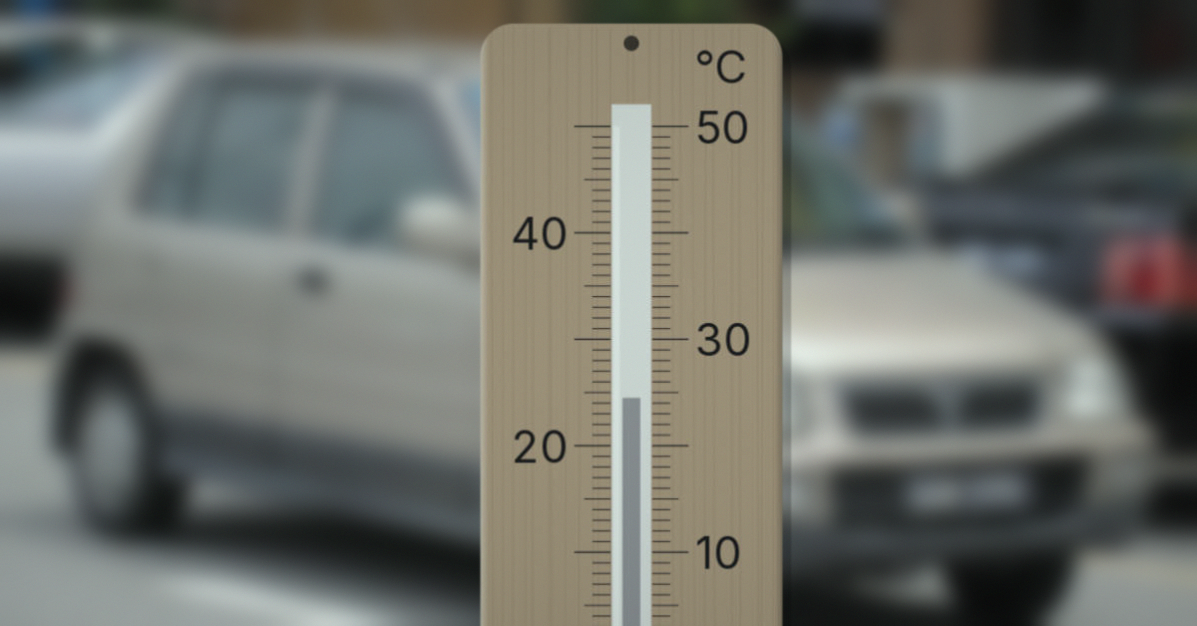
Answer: 24.5 °C
